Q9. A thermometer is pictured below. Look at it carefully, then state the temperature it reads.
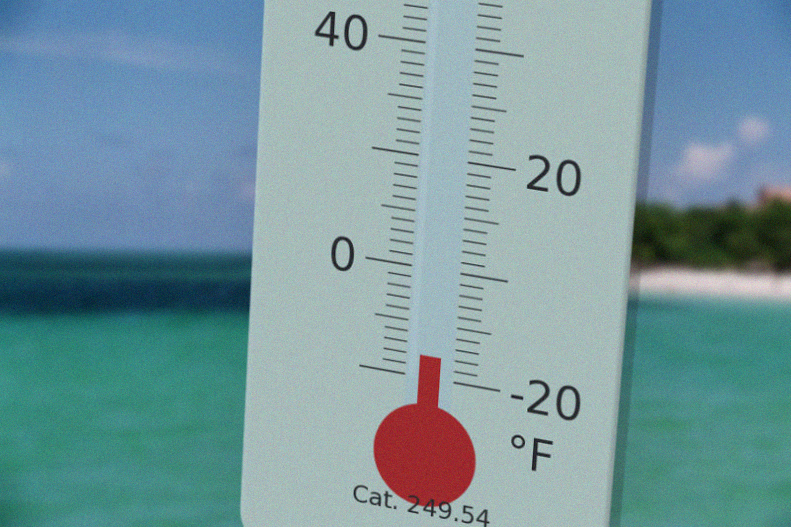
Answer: -16 °F
